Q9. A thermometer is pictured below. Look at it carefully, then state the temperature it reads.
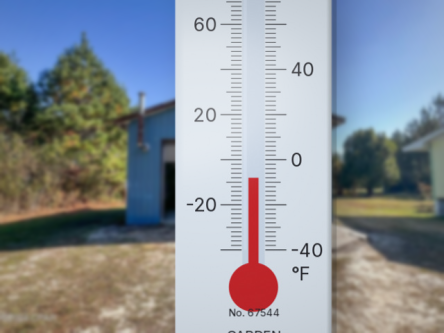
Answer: -8 °F
